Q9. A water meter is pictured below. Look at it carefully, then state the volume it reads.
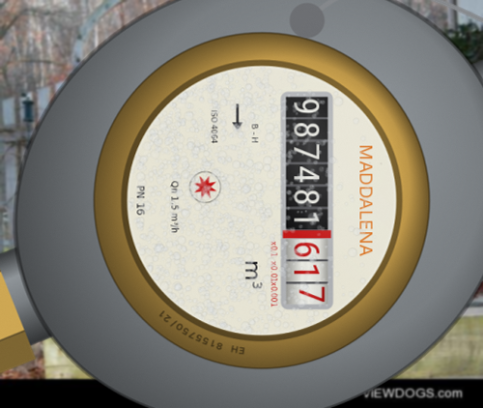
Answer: 987481.617 m³
